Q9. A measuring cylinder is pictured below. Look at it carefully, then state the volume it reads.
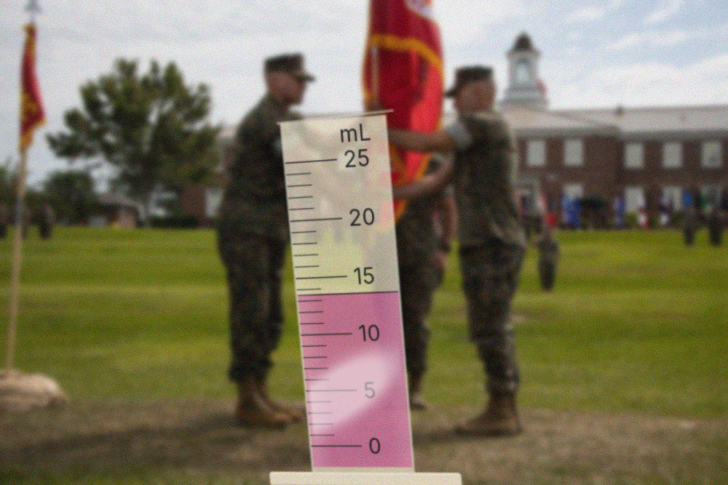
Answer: 13.5 mL
